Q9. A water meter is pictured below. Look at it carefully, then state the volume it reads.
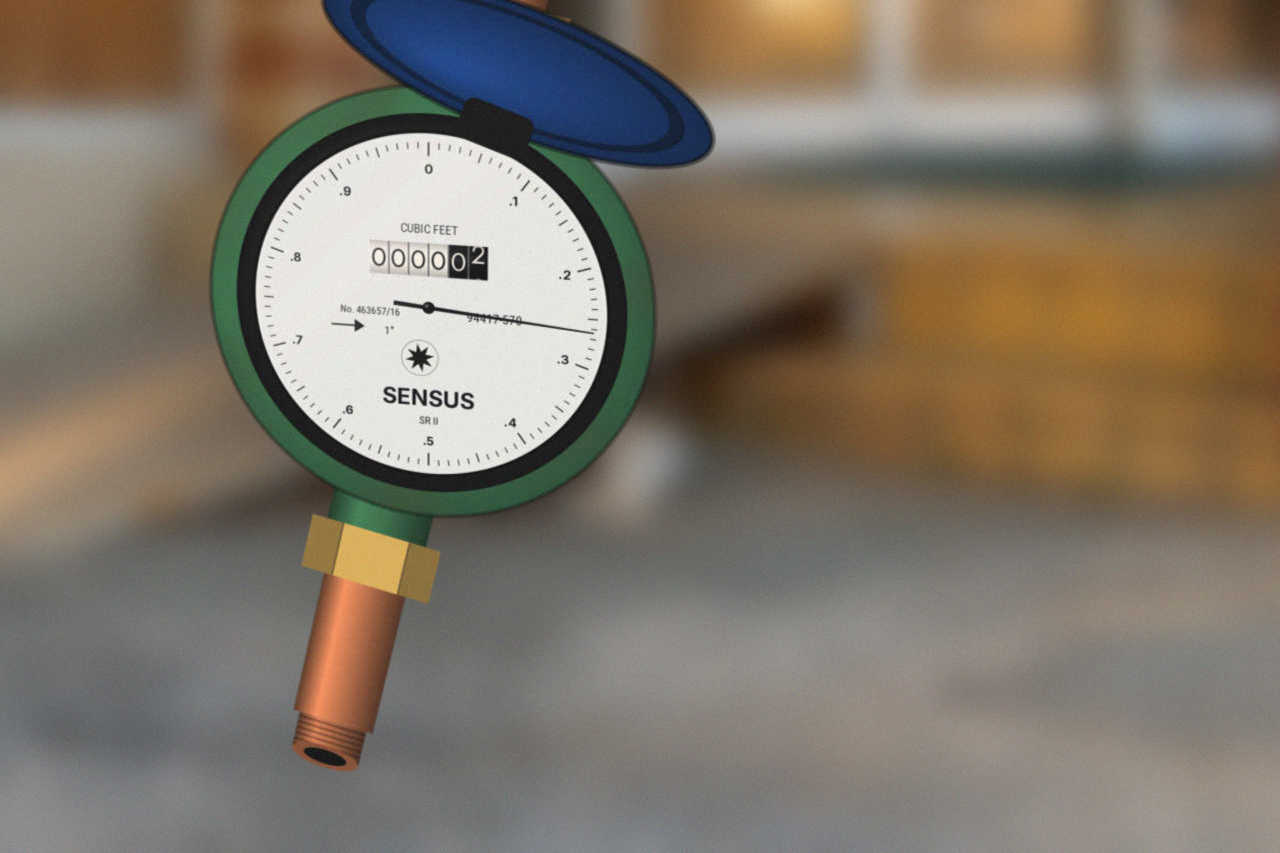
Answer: 2.26 ft³
